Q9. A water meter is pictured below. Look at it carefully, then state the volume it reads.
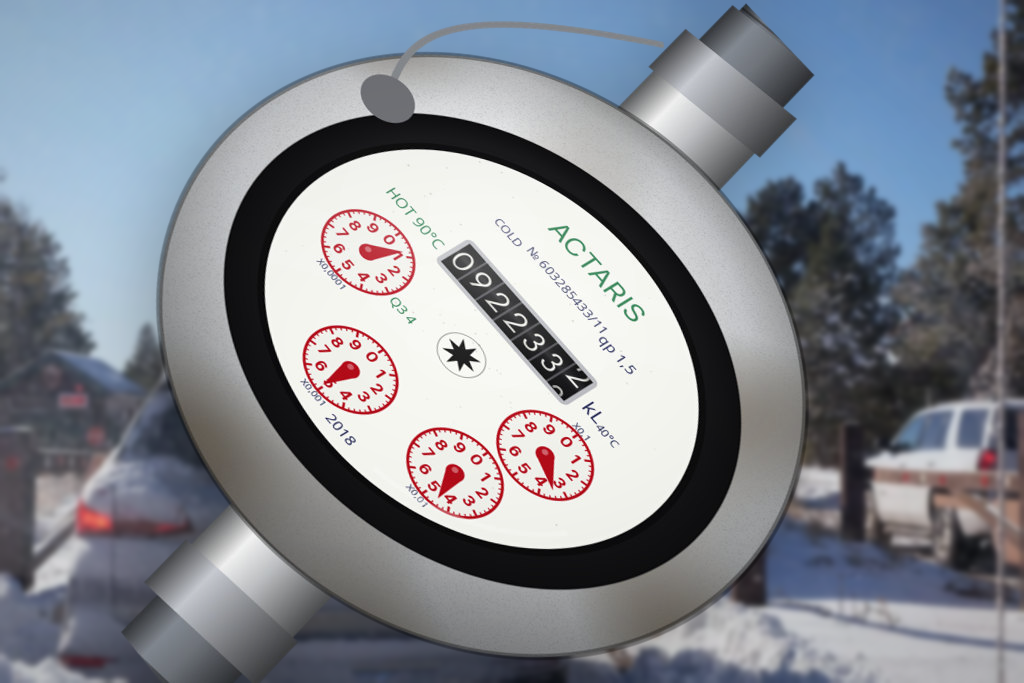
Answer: 922332.3450 kL
